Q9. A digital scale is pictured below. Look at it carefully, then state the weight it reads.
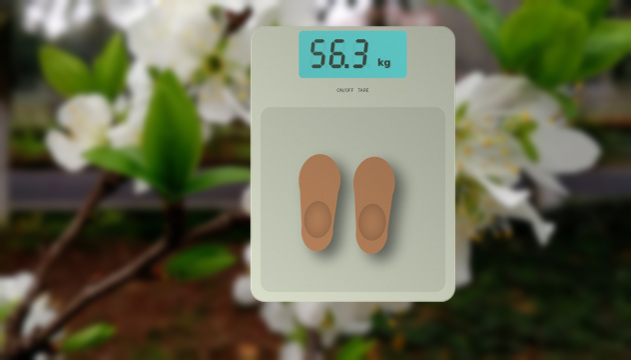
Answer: 56.3 kg
